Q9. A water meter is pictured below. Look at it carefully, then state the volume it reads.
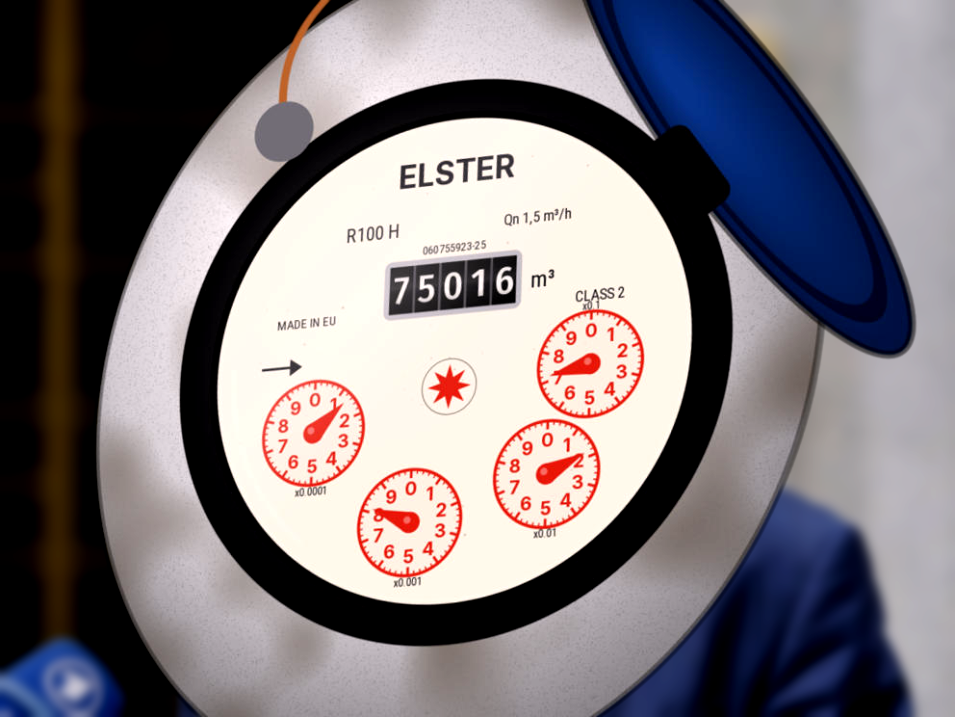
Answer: 75016.7181 m³
